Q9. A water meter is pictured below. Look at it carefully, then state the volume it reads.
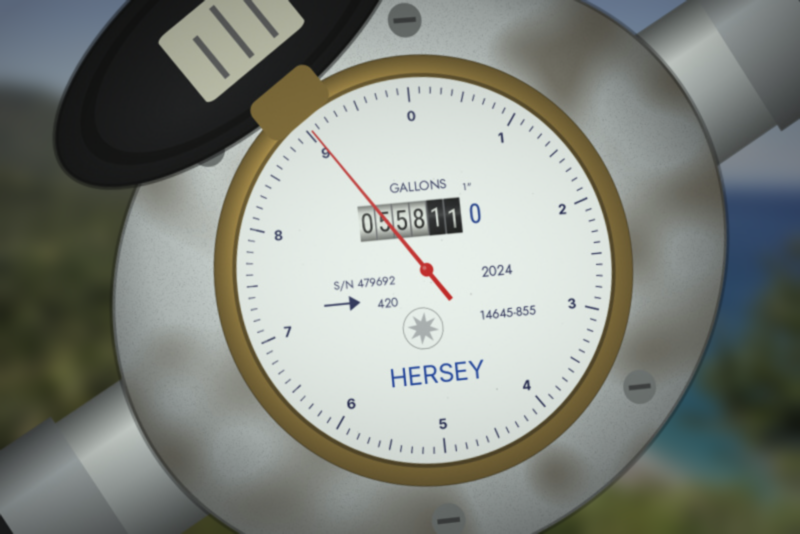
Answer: 558109.0 gal
